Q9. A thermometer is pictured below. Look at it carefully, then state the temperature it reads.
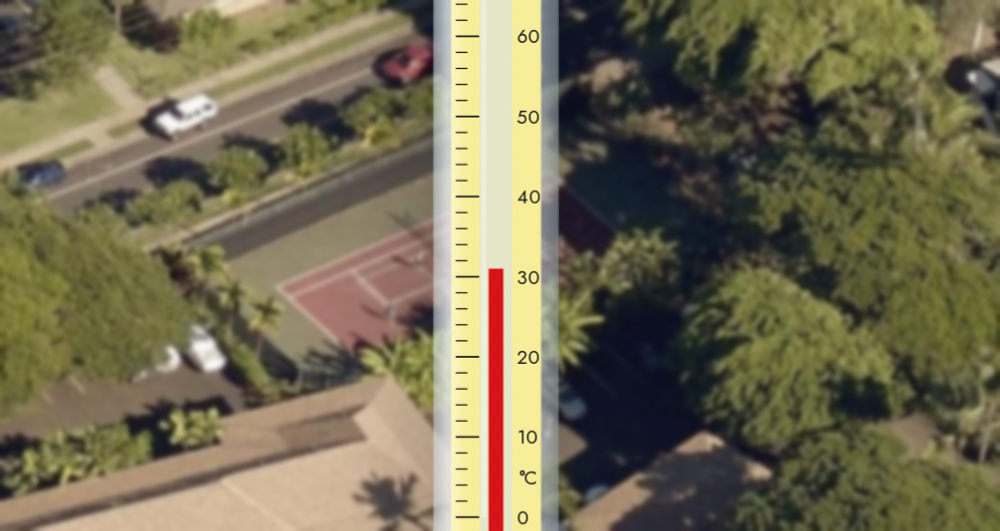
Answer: 31 °C
